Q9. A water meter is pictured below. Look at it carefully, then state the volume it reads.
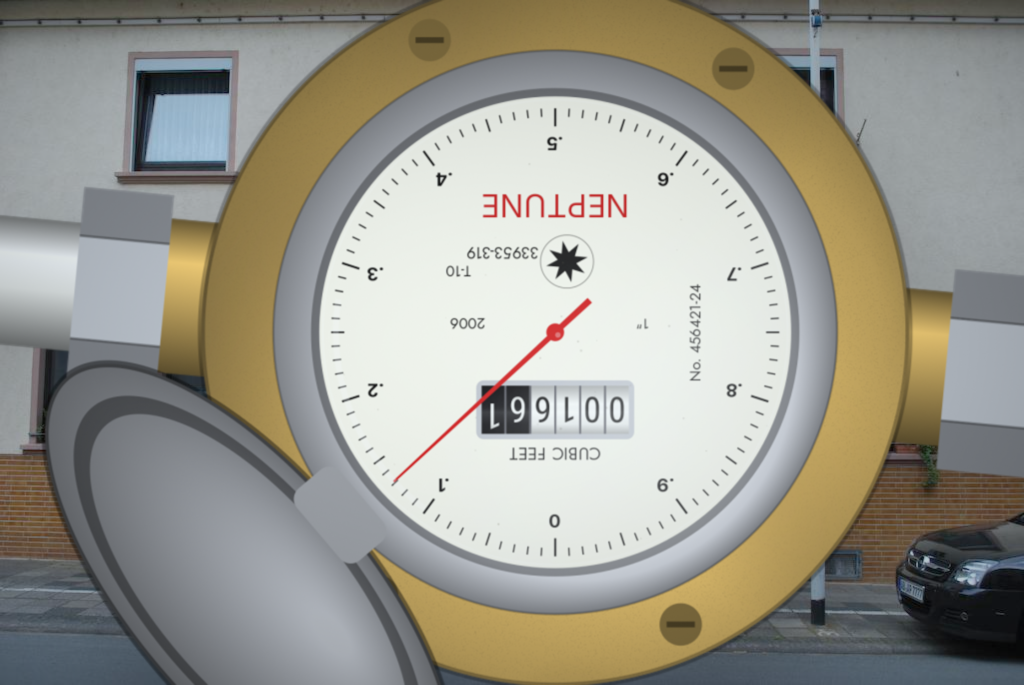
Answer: 1661.13 ft³
